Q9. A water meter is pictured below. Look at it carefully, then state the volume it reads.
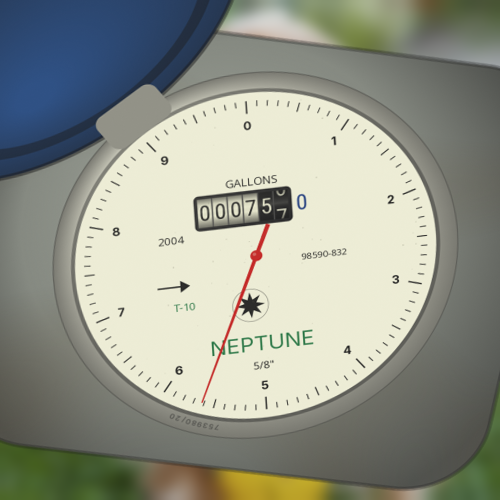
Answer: 7565.6 gal
